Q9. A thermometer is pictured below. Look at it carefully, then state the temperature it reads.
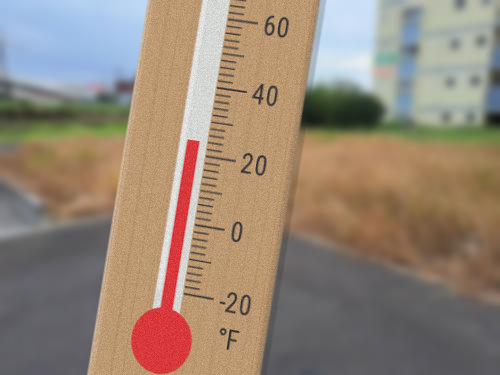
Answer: 24 °F
